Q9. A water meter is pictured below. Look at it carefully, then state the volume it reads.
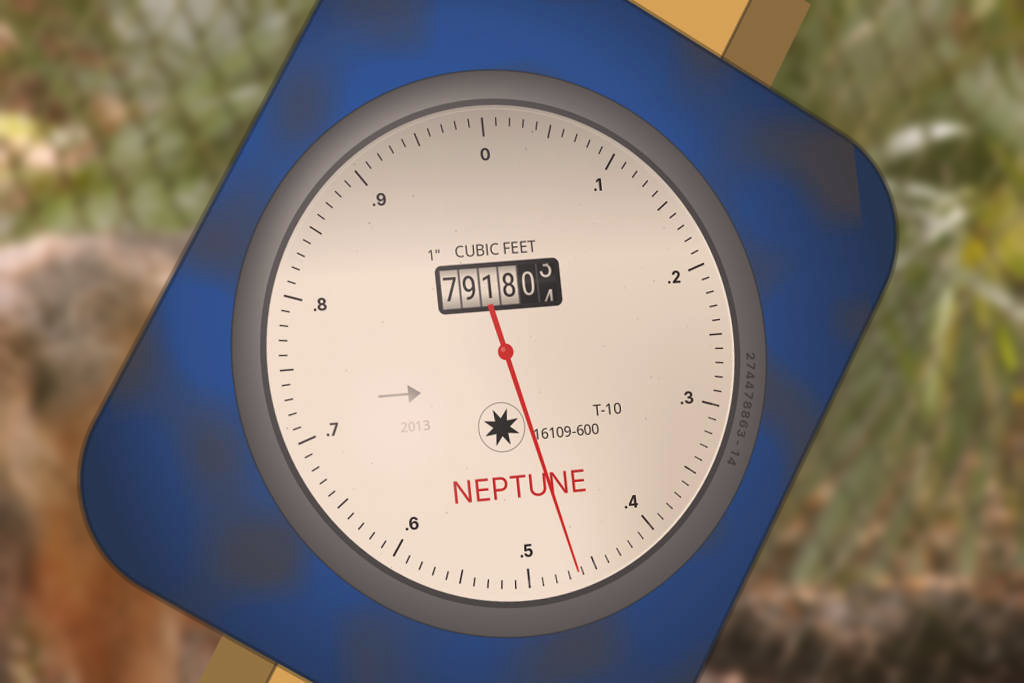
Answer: 791803.46 ft³
